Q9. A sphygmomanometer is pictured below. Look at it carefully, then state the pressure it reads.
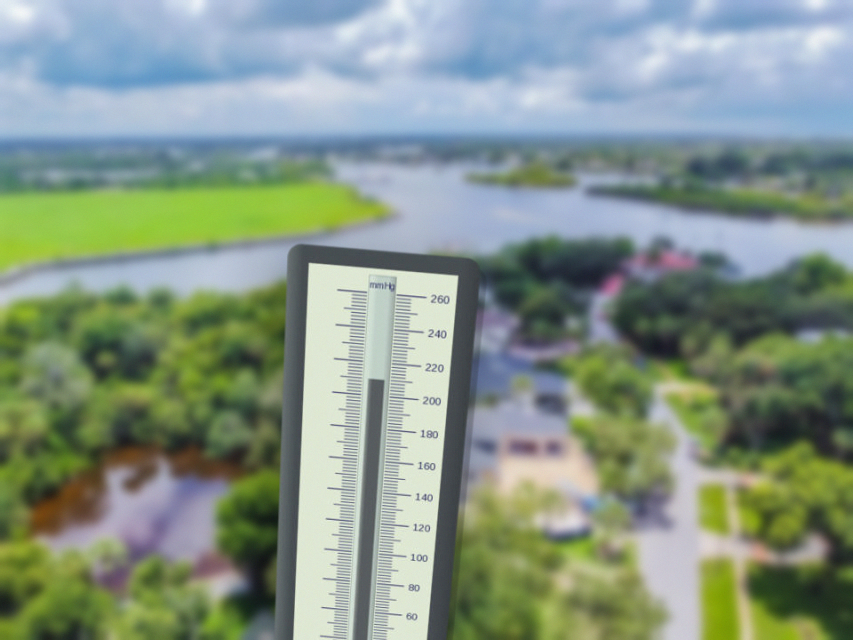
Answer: 210 mmHg
